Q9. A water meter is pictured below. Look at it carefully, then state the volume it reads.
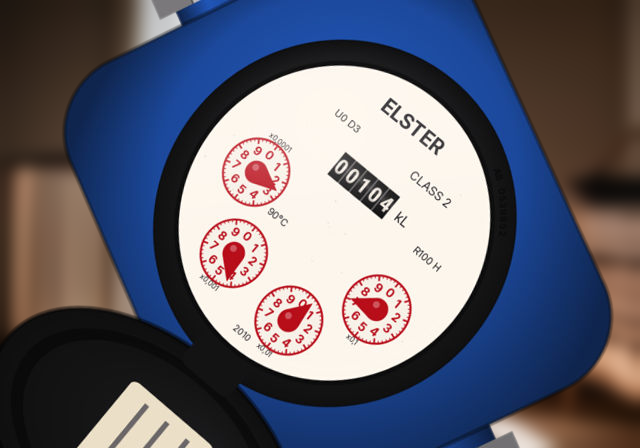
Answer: 104.7042 kL
